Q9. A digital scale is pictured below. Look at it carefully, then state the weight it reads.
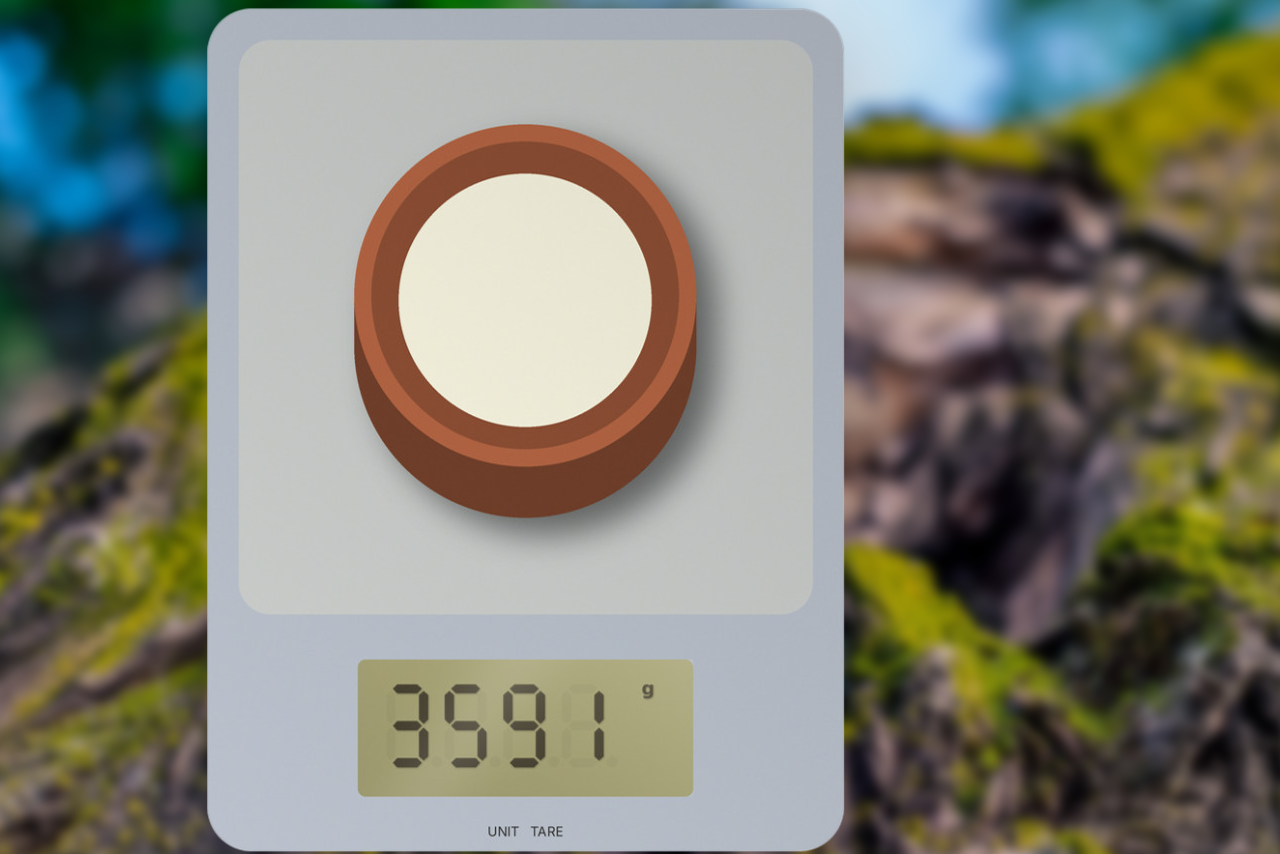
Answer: 3591 g
